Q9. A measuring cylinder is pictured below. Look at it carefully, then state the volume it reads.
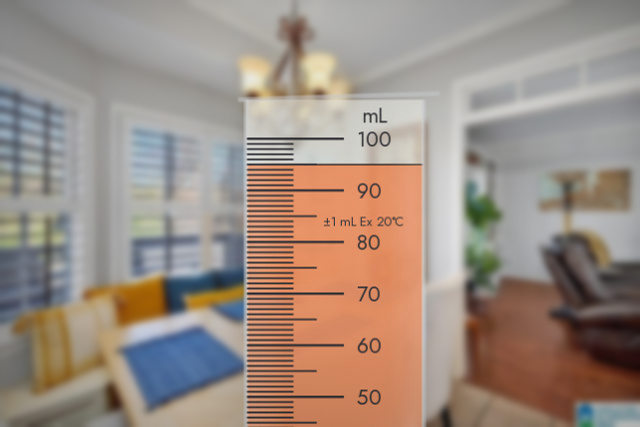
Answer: 95 mL
